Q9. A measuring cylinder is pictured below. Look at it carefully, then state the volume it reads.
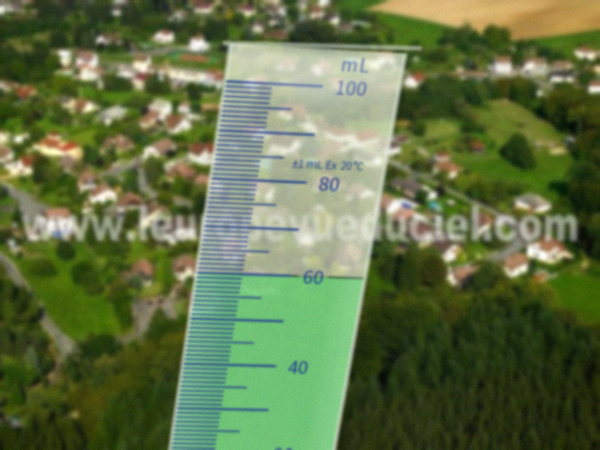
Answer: 60 mL
